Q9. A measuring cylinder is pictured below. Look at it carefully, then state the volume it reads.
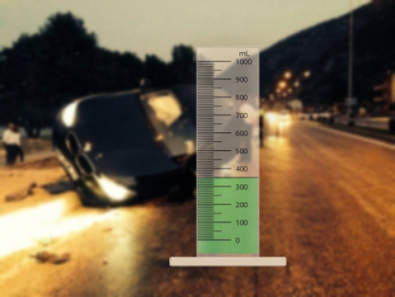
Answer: 350 mL
